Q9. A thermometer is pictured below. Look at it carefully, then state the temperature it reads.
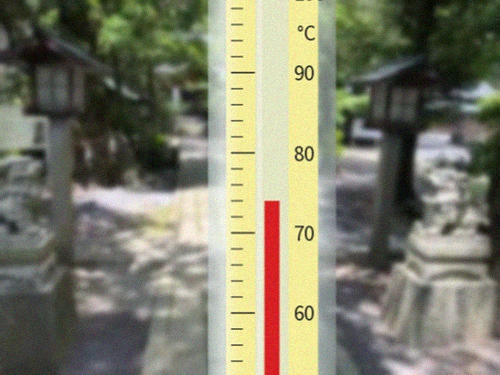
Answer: 74 °C
